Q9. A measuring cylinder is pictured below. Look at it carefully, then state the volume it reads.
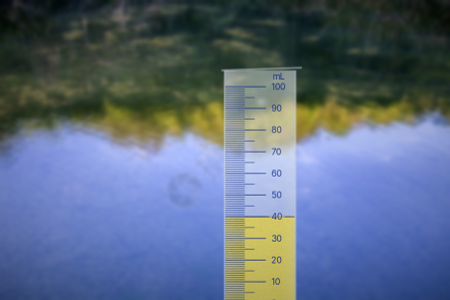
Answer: 40 mL
